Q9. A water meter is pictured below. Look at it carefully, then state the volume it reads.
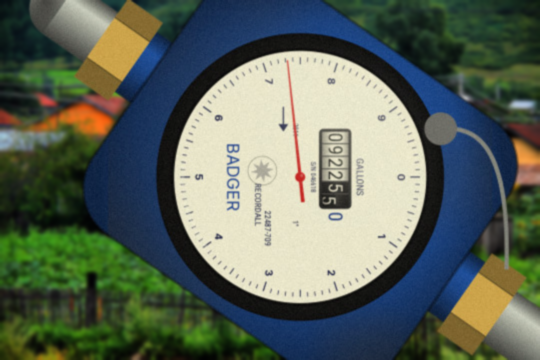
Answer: 922547.3 gal
